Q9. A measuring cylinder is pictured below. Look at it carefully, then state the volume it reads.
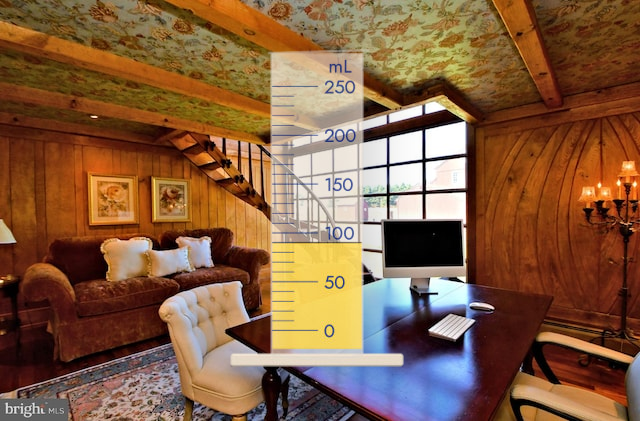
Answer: 90 mL
